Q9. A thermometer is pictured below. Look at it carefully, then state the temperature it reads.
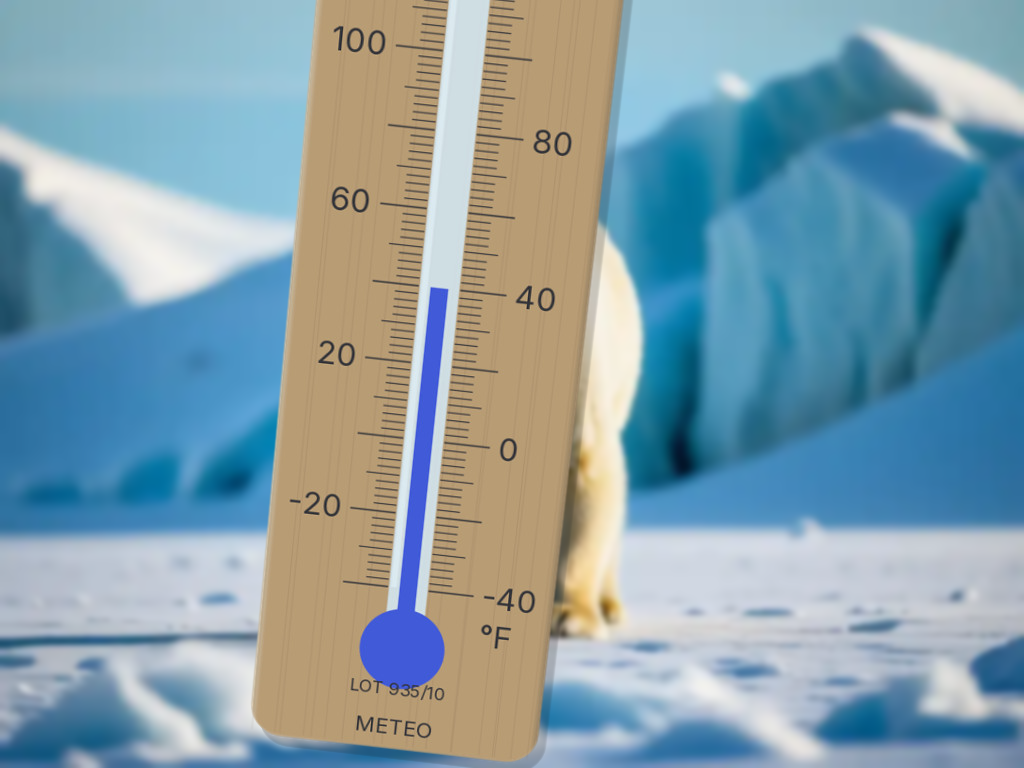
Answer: 40 °F
